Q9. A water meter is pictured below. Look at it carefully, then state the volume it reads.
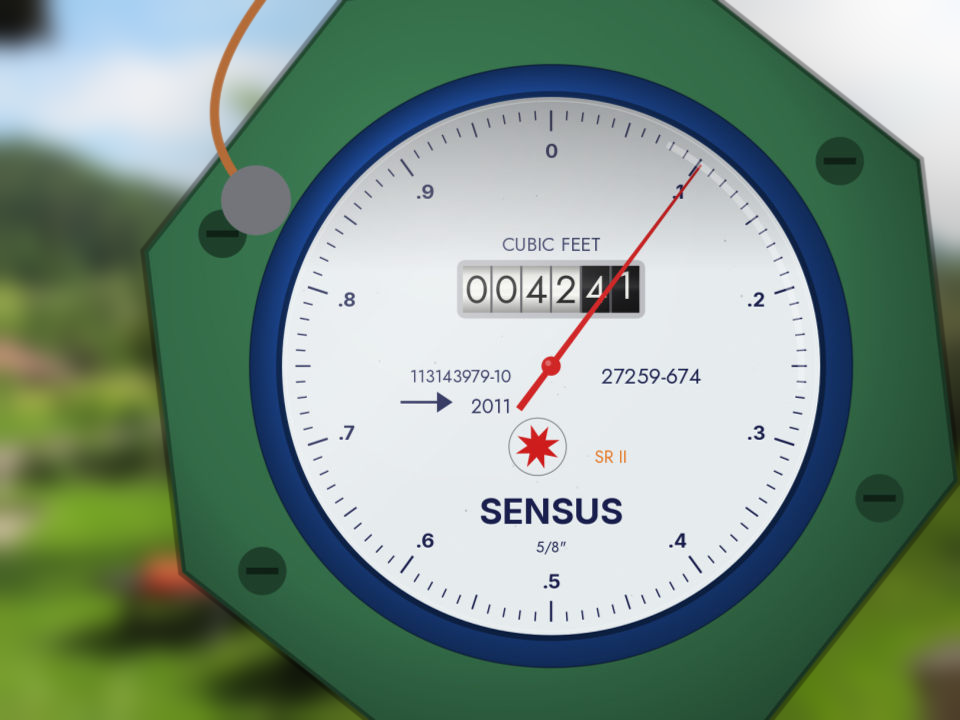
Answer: 4241.10 ft³
